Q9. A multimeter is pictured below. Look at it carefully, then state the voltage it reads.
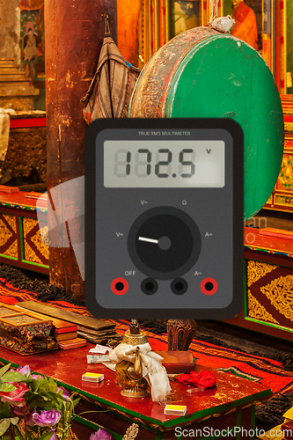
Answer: 172.5 V
